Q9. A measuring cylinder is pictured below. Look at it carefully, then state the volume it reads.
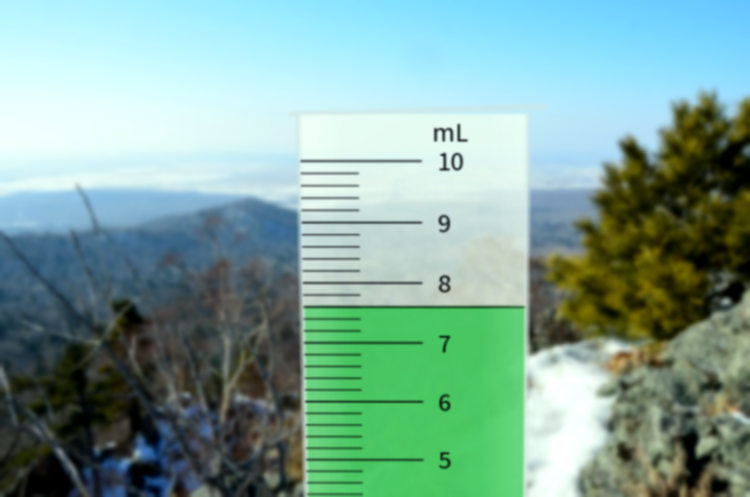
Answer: 7.6 mL
